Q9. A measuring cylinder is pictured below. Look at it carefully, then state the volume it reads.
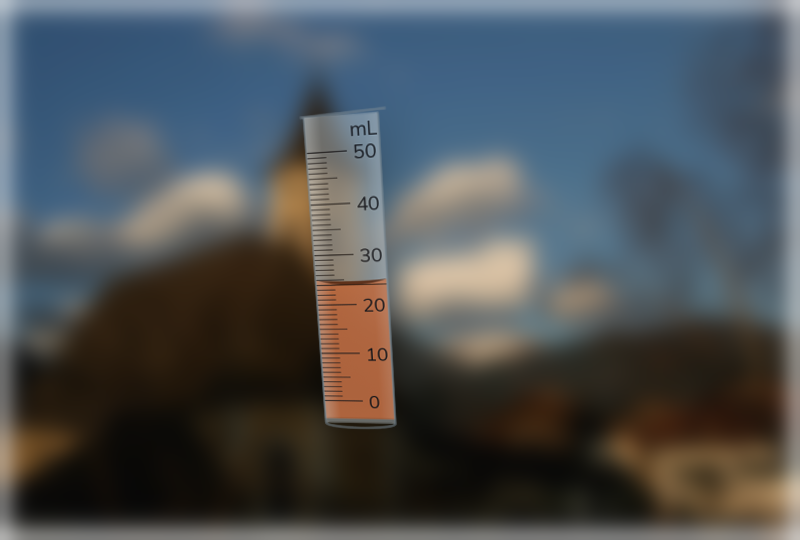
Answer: 24 mL
